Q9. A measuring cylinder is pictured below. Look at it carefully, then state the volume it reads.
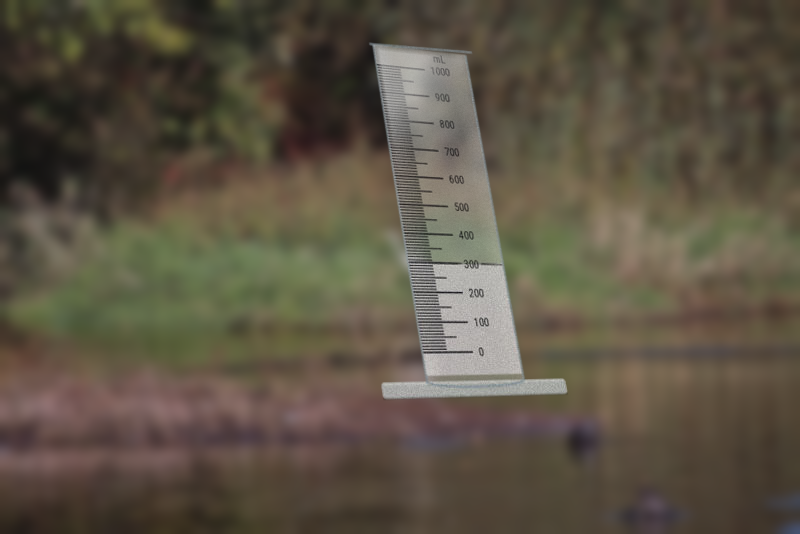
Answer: 300 mL
